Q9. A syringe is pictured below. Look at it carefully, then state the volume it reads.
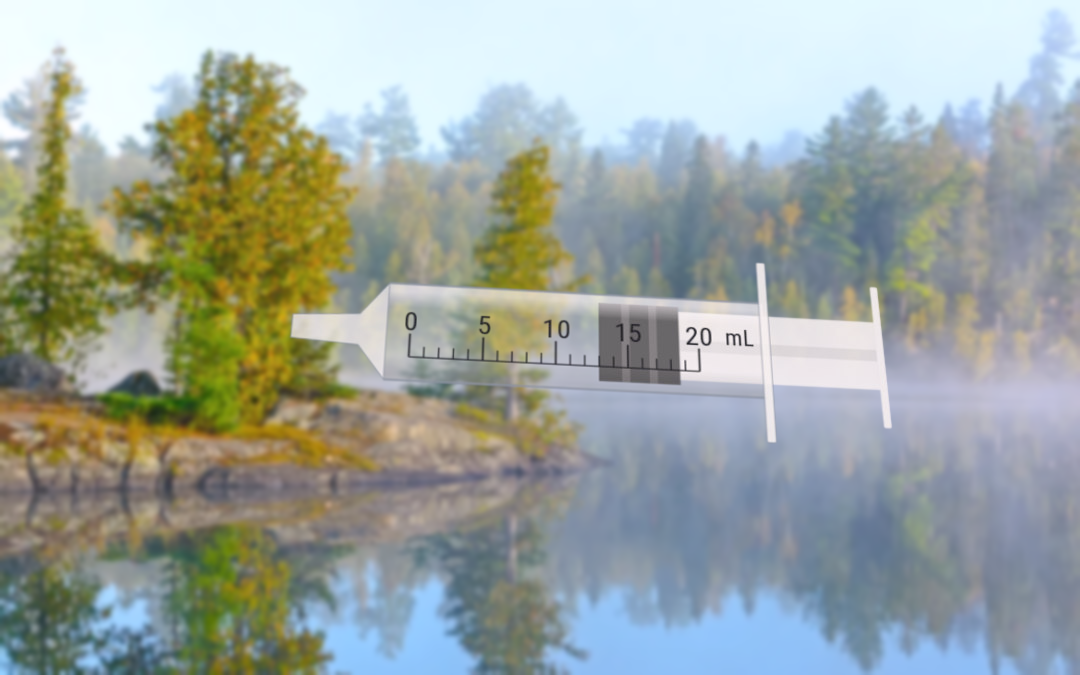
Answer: 13 mL
